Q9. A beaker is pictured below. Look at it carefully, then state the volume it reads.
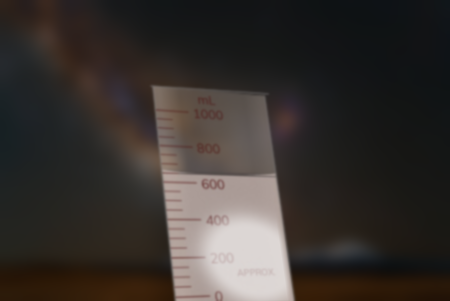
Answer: 650 mL
